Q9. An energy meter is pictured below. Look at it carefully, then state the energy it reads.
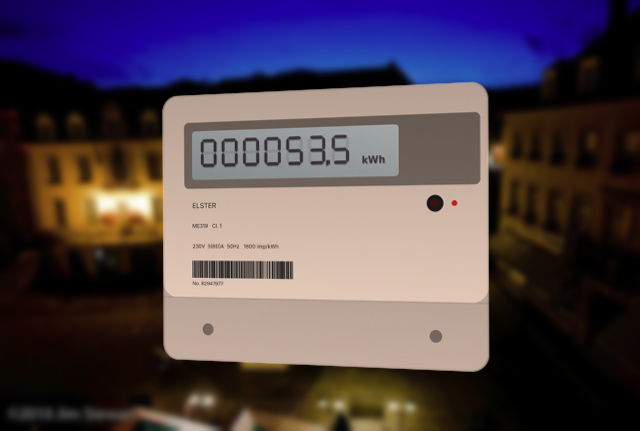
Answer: 53.5 kWh
